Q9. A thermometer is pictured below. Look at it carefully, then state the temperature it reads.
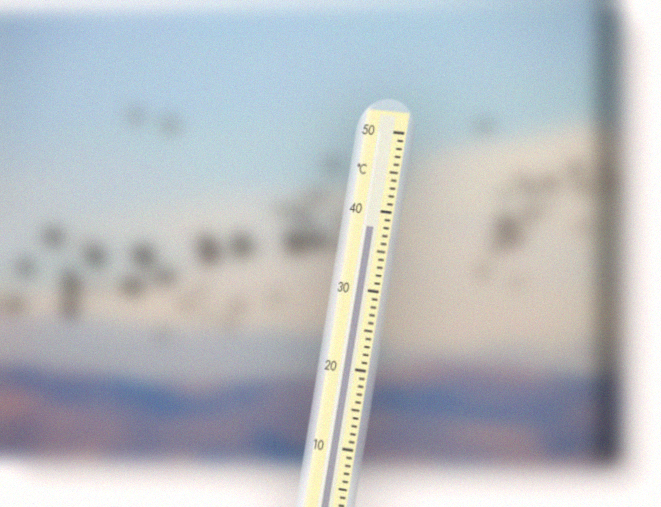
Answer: 38 °C
